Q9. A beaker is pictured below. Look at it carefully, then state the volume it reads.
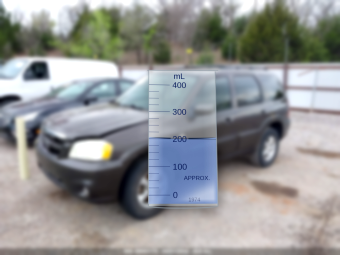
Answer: 200 mL
